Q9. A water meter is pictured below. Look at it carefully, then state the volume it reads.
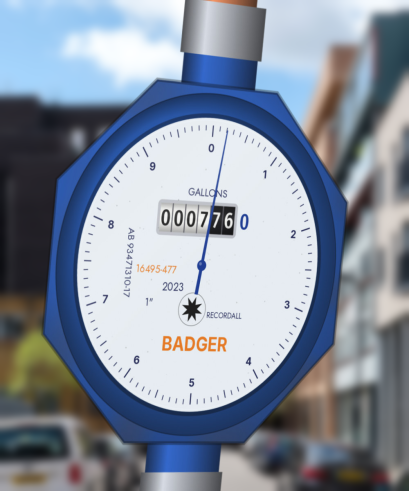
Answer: 7760.2 gal
